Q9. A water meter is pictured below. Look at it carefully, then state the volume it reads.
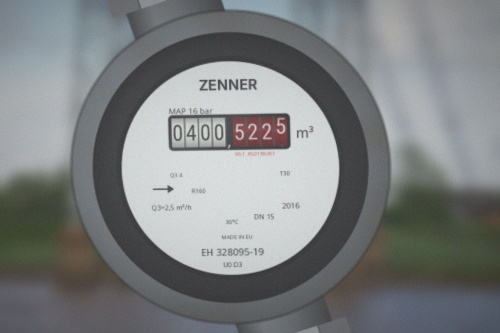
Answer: 400.5225 m³
